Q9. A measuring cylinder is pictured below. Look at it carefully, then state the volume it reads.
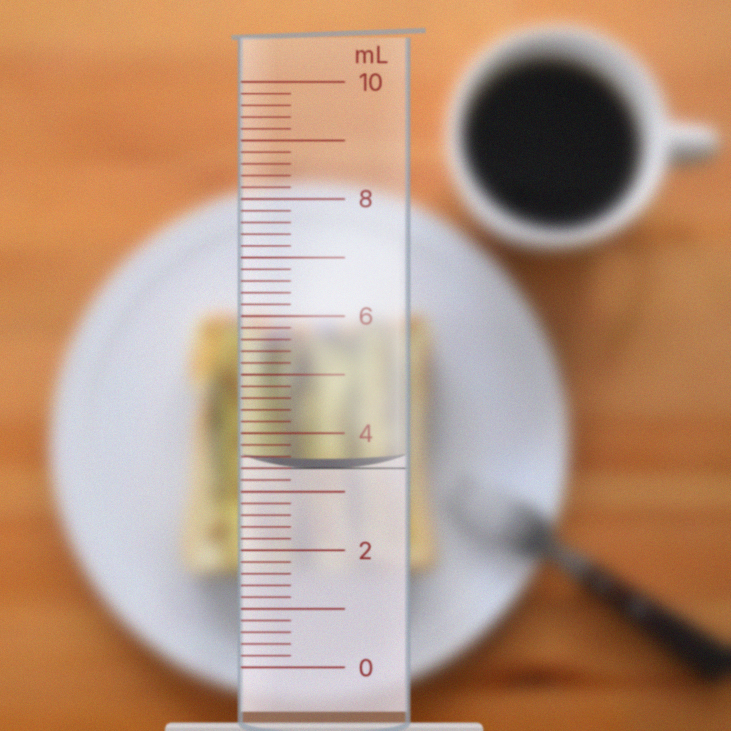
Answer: 3.4 mL
